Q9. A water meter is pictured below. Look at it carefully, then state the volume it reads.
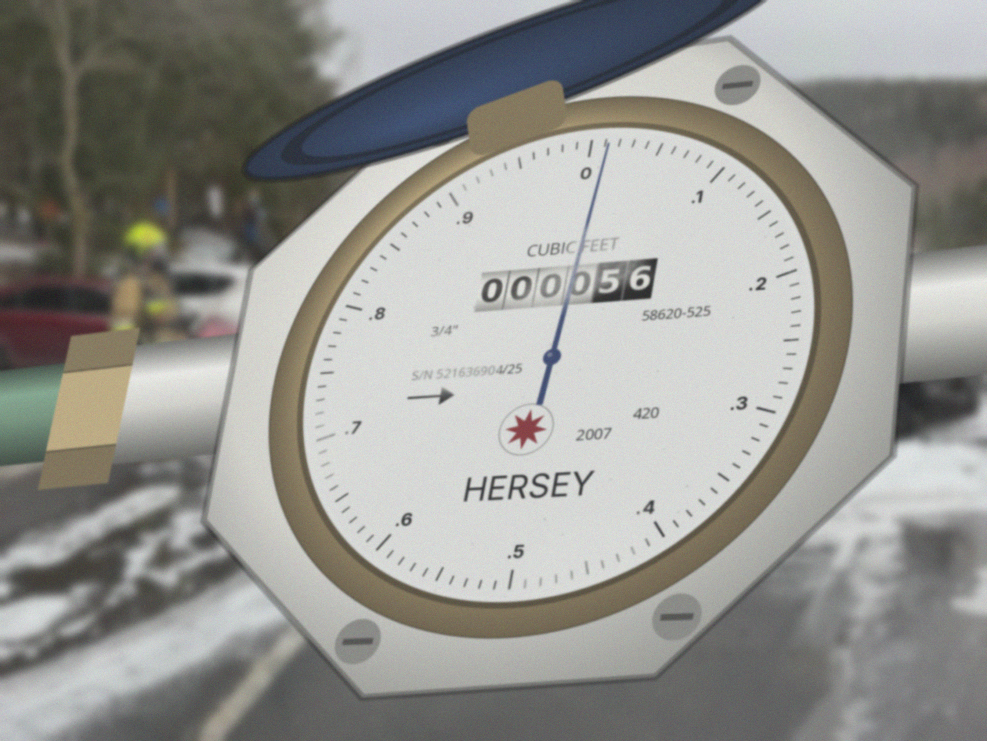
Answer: 56.01 ft³
